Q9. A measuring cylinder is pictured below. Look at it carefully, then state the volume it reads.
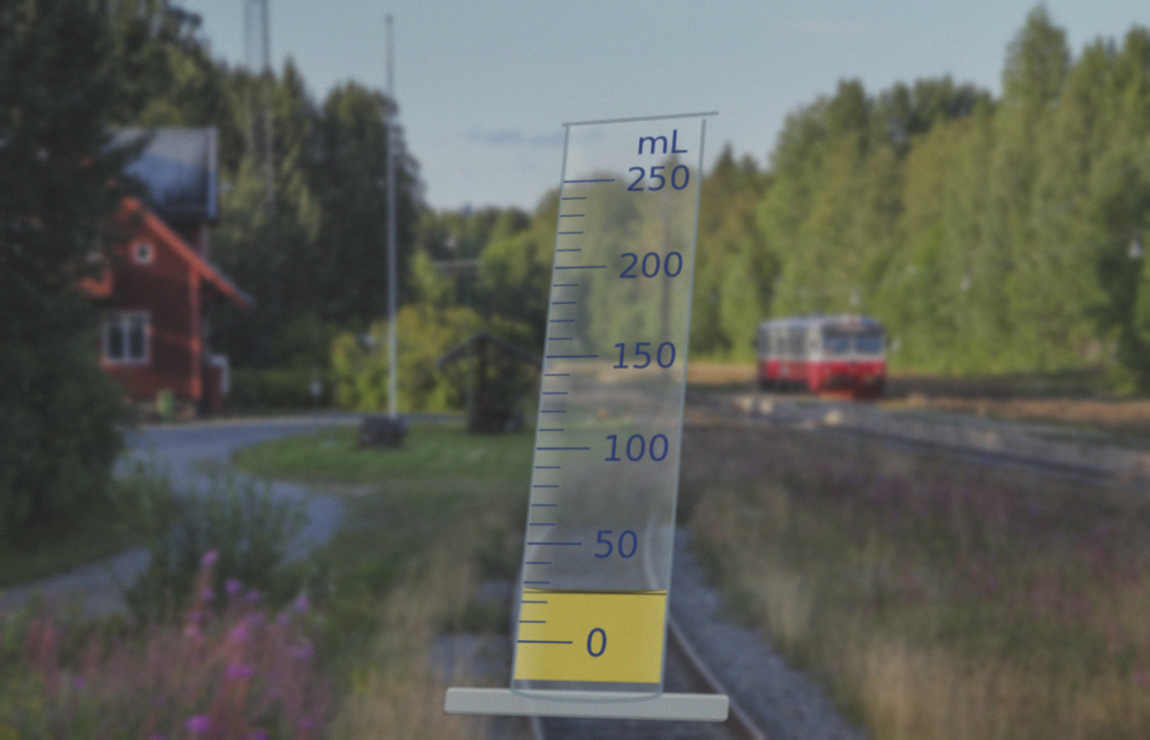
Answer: 25 mL
